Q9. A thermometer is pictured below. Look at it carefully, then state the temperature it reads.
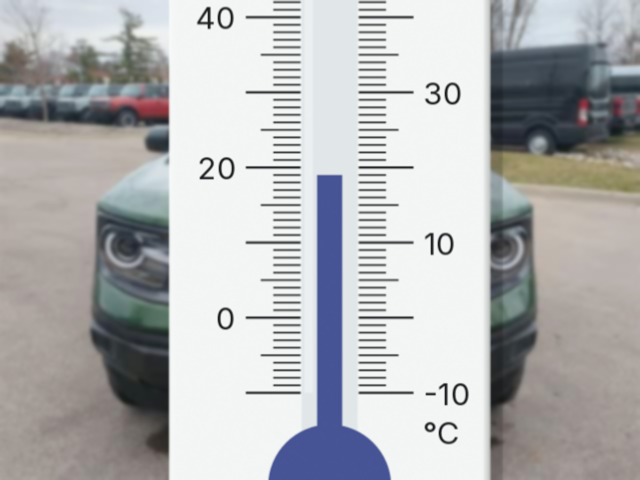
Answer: 19 °C
